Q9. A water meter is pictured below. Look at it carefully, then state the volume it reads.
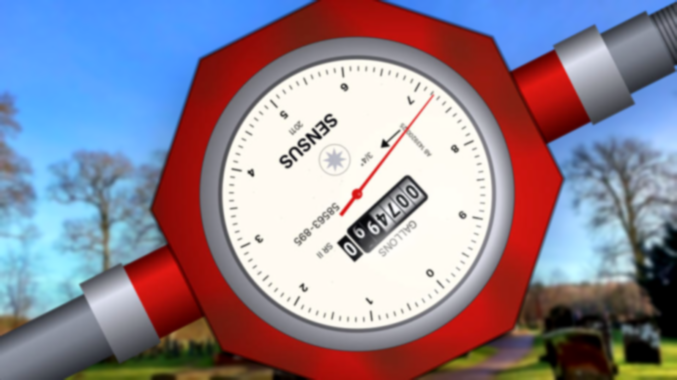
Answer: 74987.2 gal
